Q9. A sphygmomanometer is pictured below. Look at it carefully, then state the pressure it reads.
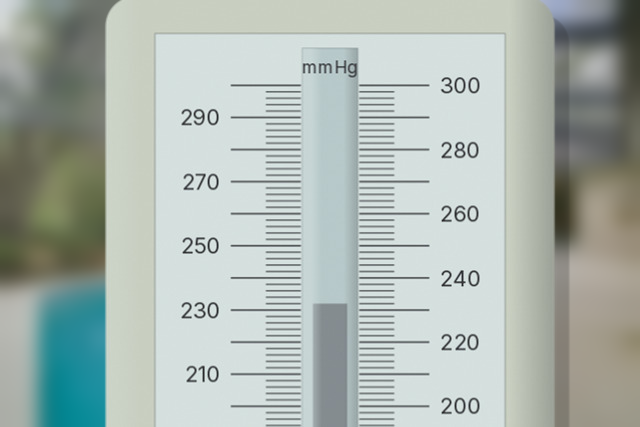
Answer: 232 mmHg
